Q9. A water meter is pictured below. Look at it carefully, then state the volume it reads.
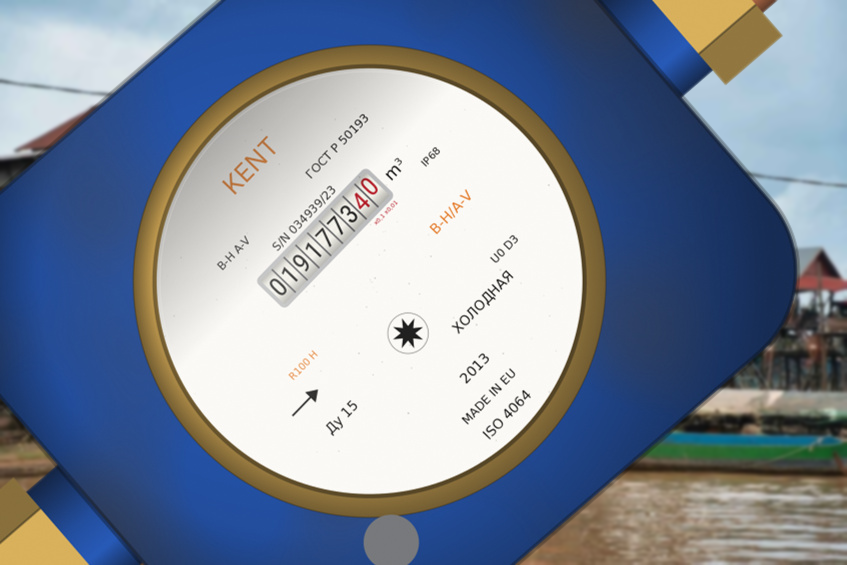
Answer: 191773.40 m³
